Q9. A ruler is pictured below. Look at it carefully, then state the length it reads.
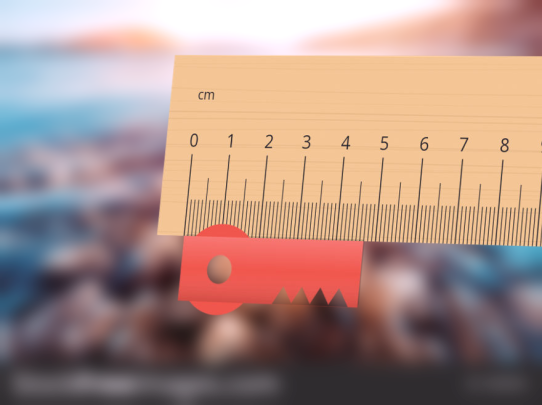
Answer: 4.7 cm
